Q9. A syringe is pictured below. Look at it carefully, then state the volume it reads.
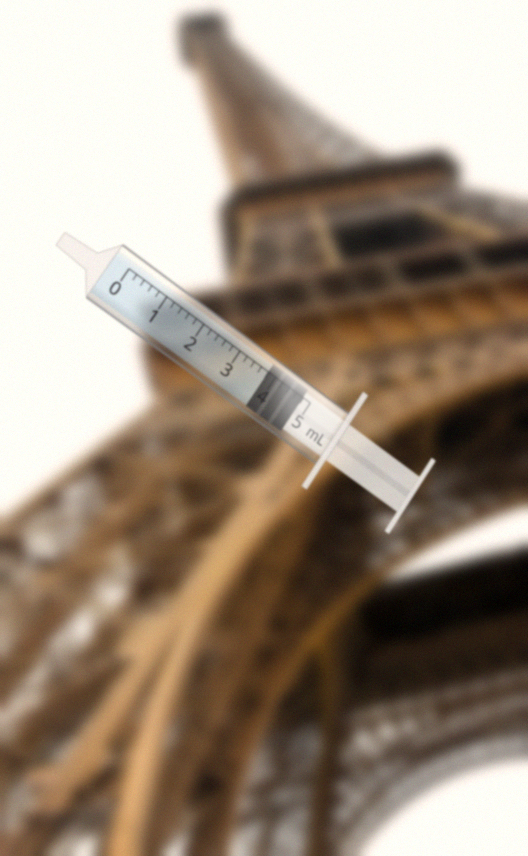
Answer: 3.8 mL
